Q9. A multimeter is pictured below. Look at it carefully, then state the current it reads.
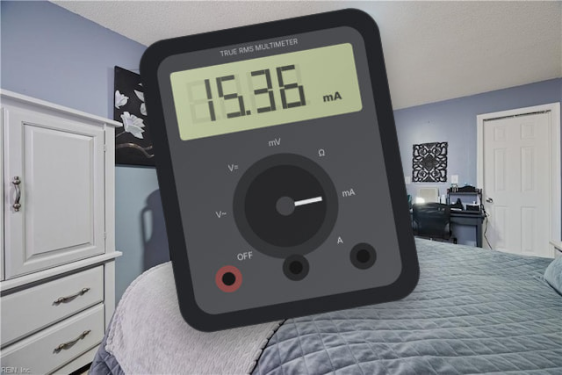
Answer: 15.36 mA
